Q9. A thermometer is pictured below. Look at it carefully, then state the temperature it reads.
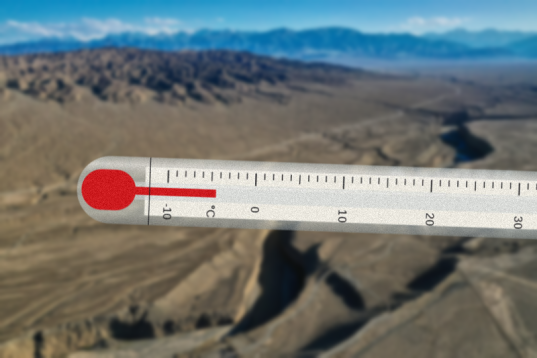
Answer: -4.5 °C
